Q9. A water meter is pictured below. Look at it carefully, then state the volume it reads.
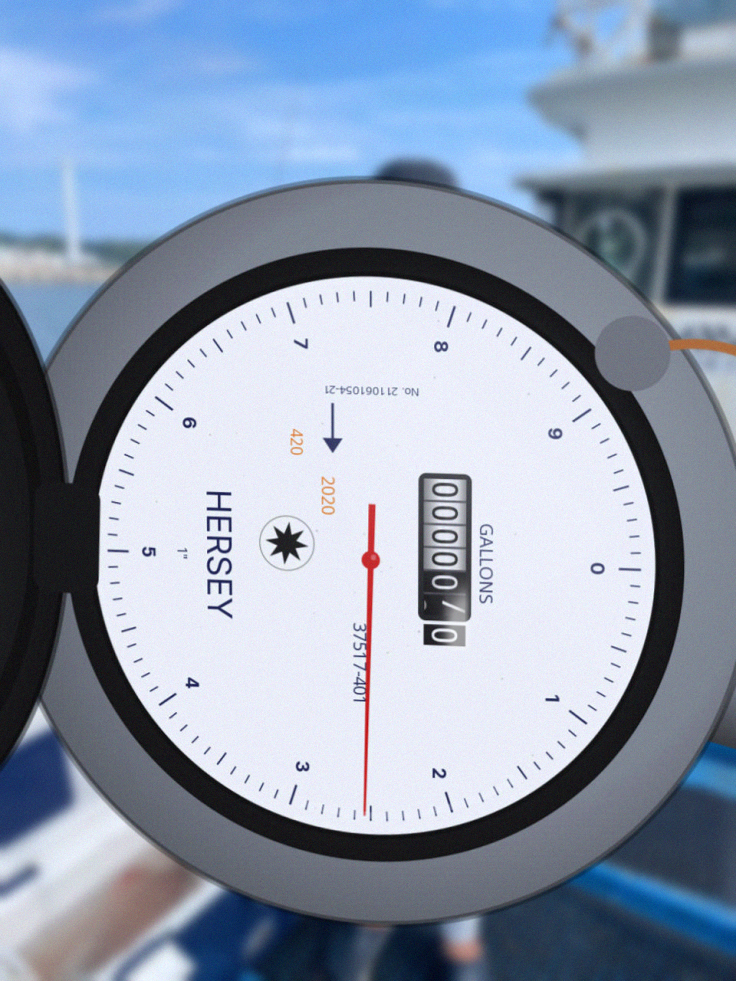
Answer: 72.5 gal
